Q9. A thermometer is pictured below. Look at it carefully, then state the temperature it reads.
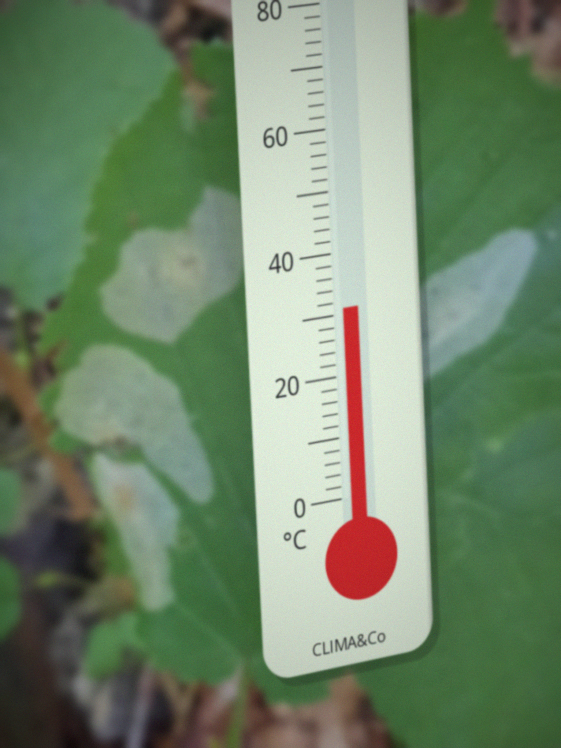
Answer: 31 °C
